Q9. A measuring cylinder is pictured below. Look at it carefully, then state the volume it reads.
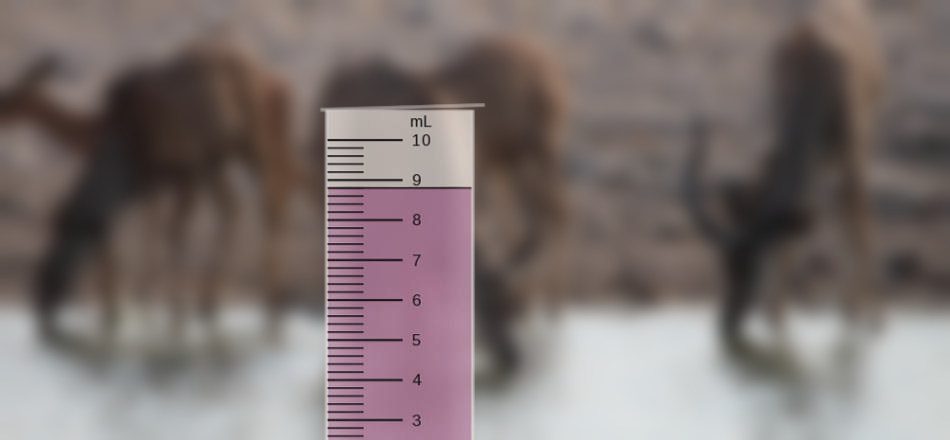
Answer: 8.8 mL
